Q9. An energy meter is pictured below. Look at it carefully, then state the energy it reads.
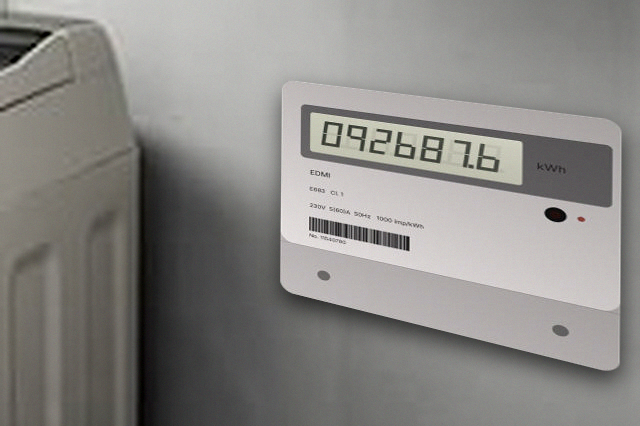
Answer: 92687.6 kWh
